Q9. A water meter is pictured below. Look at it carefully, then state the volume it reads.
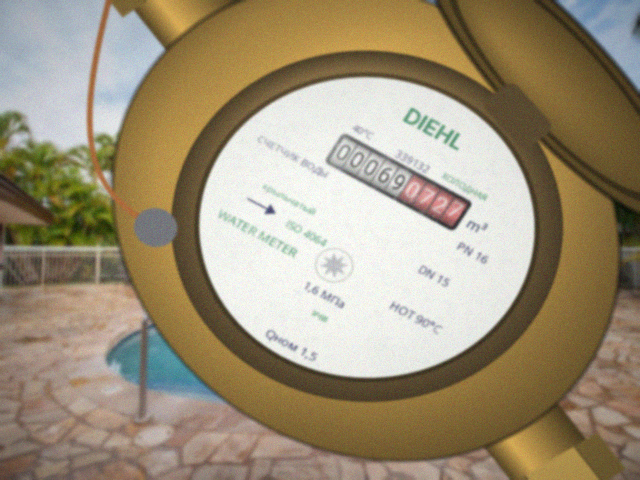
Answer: 69.0727 m³
